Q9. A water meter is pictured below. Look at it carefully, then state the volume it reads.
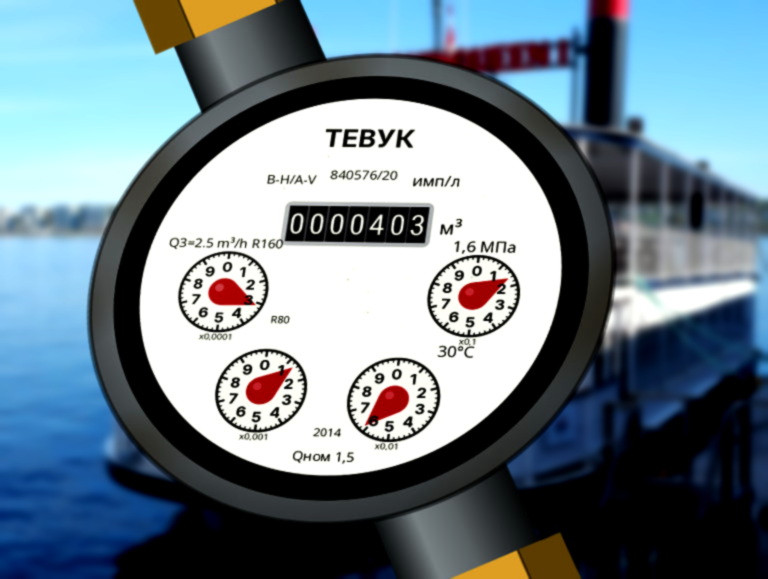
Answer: 403.1613 m³
